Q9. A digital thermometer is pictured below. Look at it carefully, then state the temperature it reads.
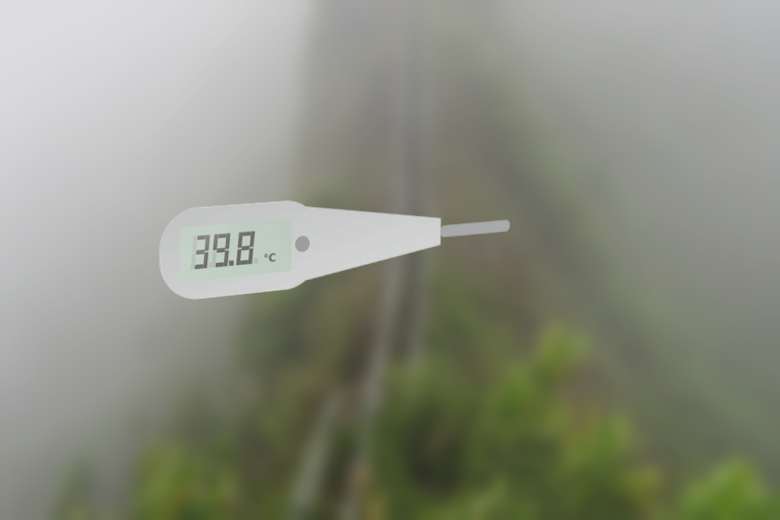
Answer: 39.8 °C
